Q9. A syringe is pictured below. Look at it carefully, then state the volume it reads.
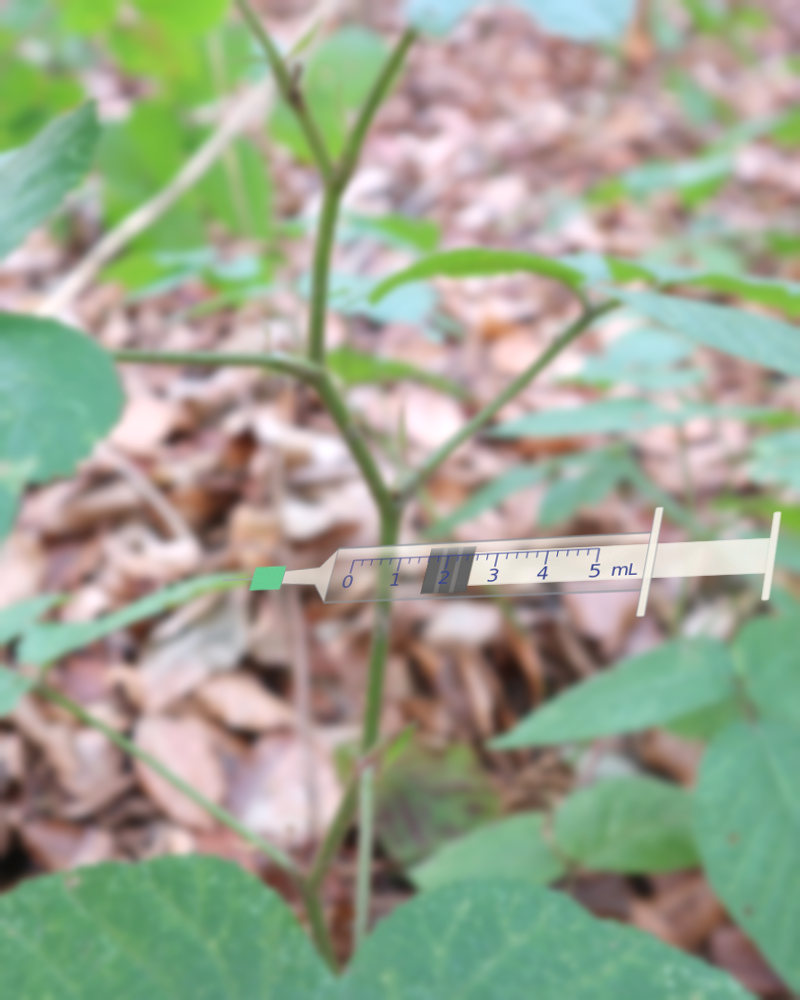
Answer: 1.6 mL
